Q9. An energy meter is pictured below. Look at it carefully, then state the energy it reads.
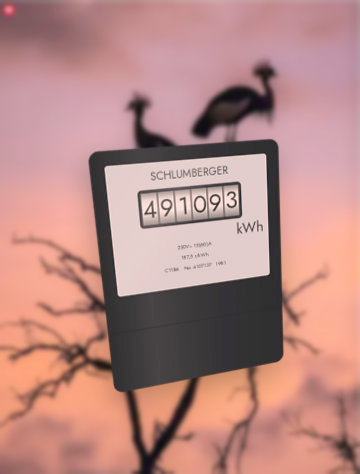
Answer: 491093 kWh
